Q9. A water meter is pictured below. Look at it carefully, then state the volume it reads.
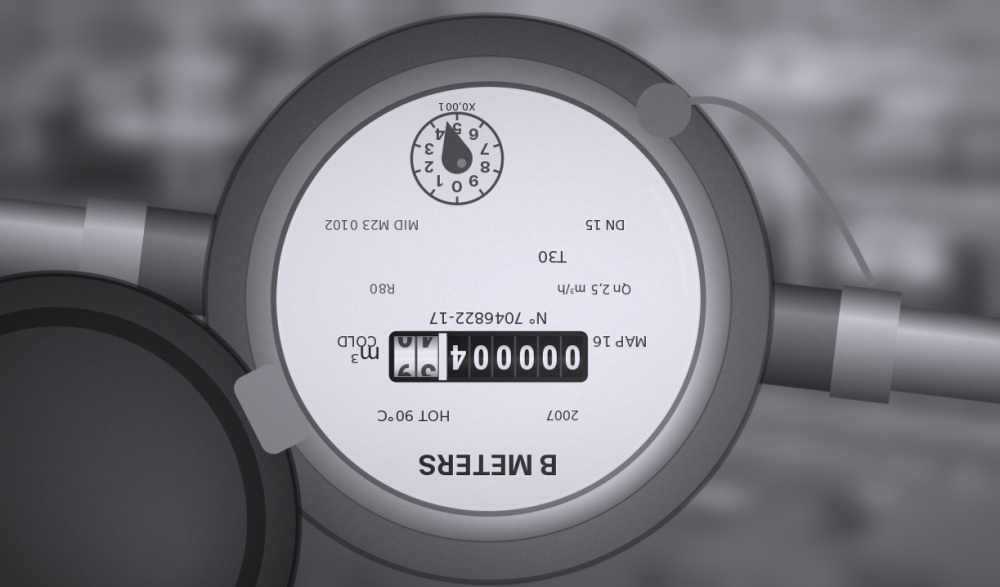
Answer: 4.394 m³
